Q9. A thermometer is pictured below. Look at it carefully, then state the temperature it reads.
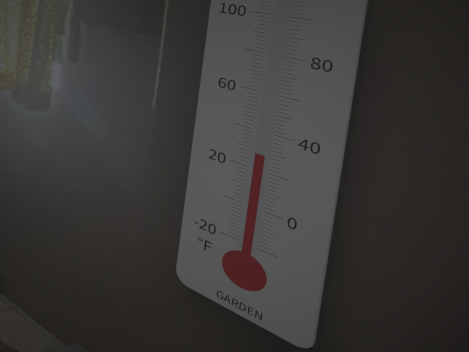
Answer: 28 °F
